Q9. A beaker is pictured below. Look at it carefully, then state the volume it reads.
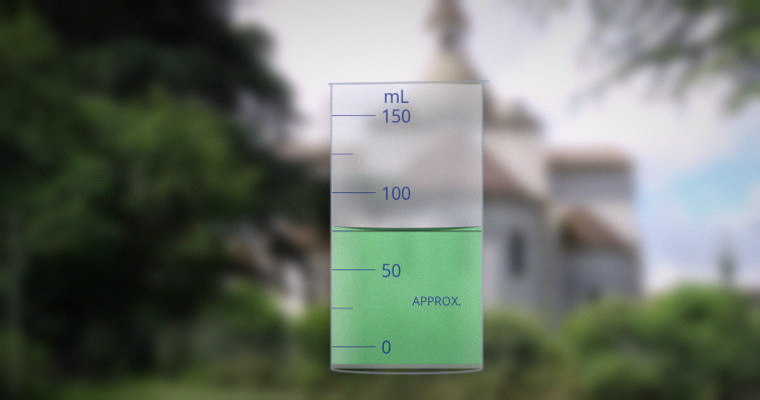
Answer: 75 mL
